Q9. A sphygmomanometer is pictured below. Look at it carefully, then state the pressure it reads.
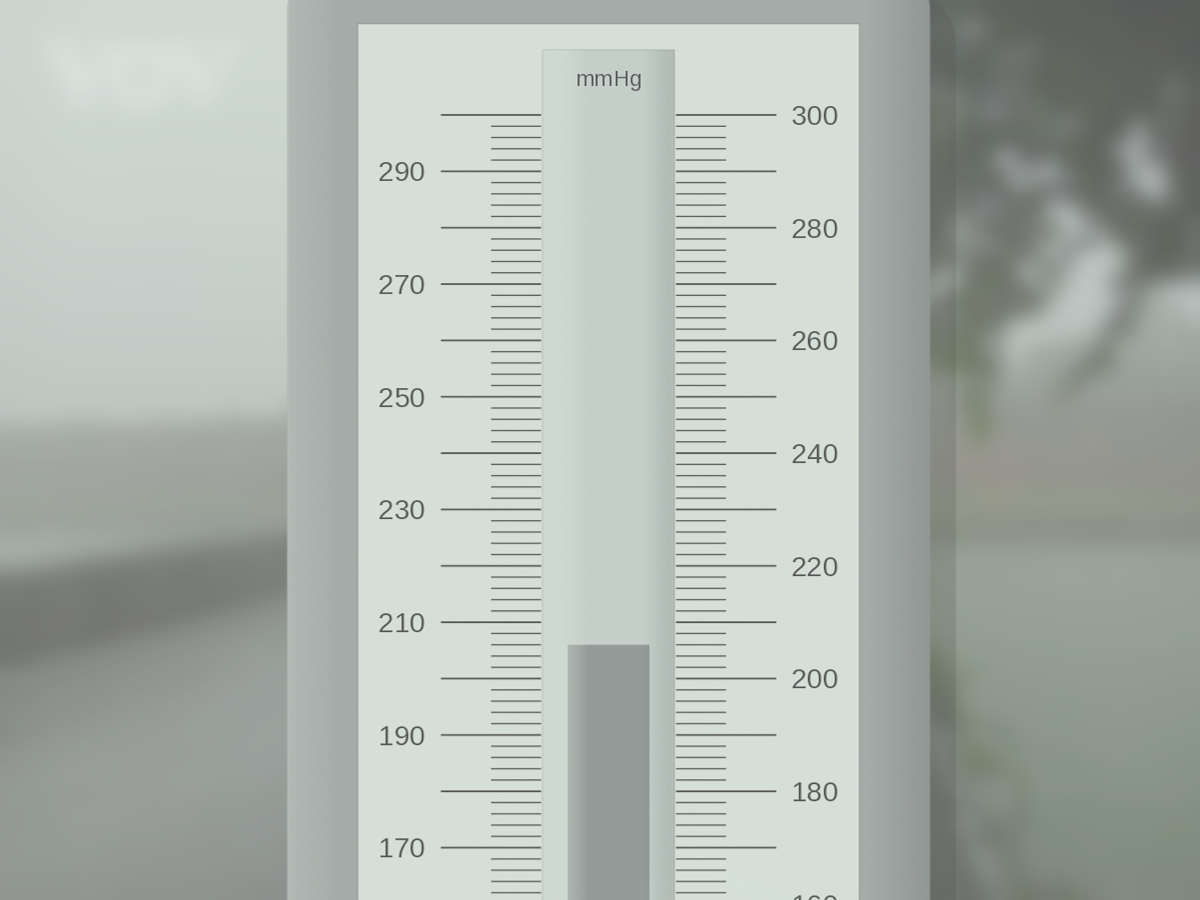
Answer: 206 mmHg
